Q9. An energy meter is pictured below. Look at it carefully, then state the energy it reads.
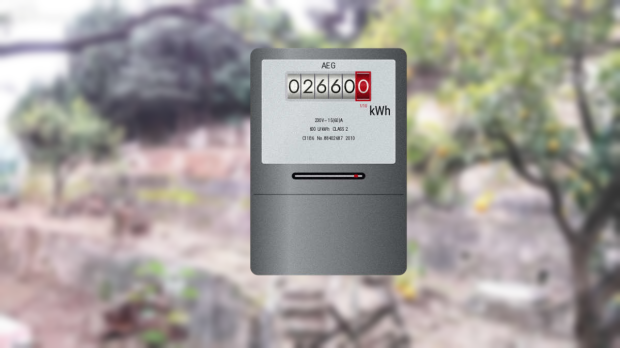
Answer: 2660.0 kWh
